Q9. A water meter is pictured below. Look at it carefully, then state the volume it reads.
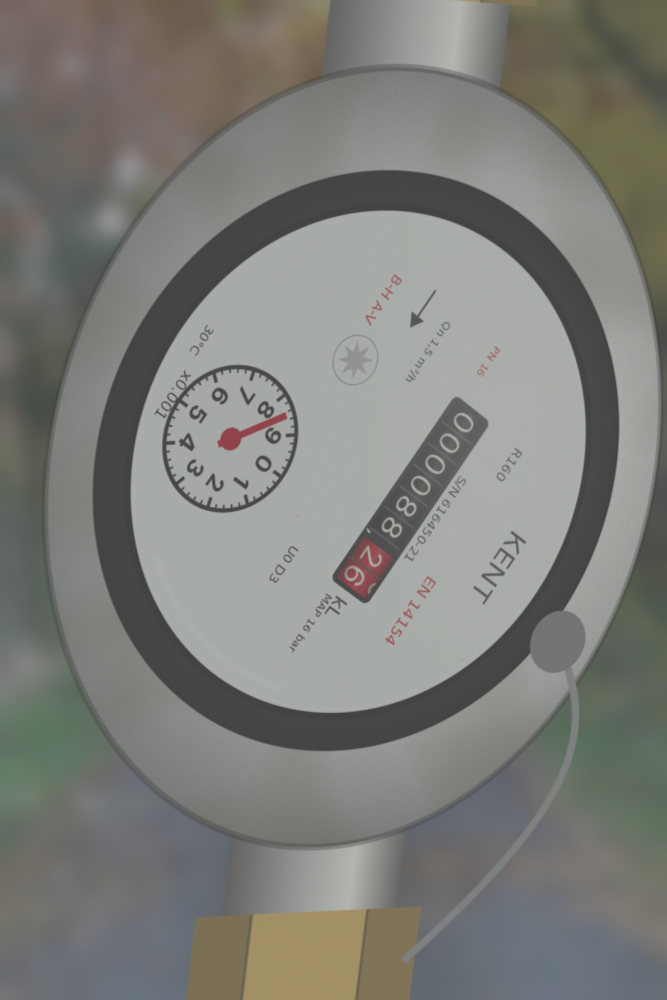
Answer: 88.258 kL
